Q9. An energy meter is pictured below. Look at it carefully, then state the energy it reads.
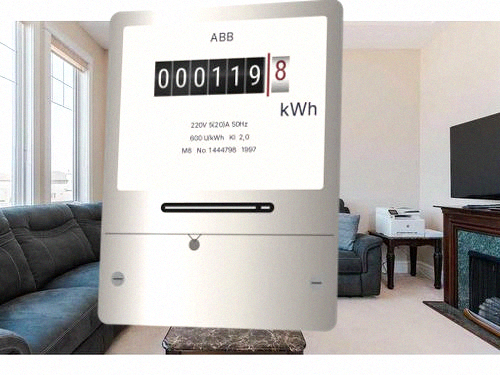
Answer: 119.8 kWh
